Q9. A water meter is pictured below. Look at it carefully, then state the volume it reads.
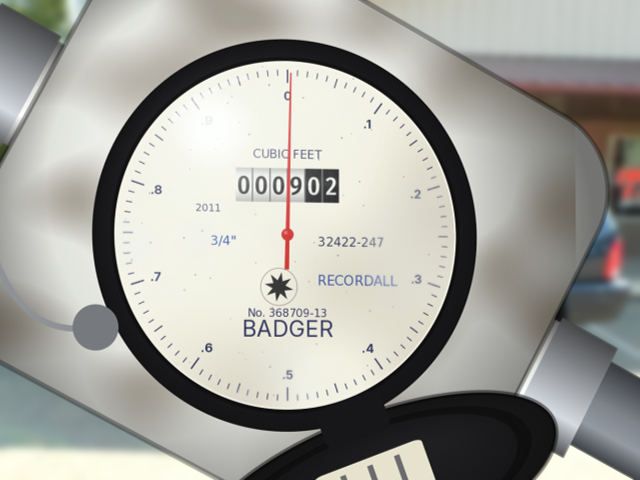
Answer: 902.00 ft³
